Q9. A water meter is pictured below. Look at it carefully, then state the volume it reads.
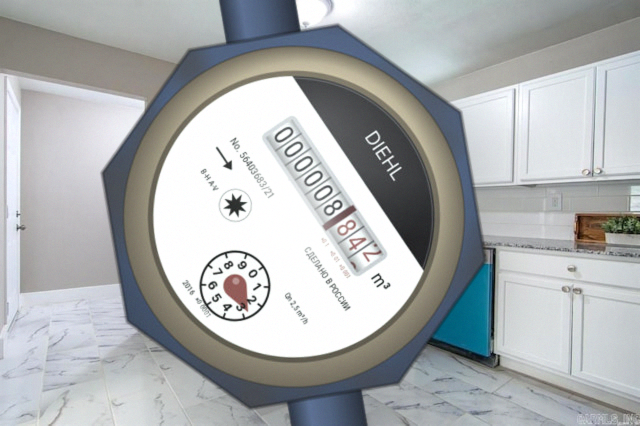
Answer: 8.8422 m³
